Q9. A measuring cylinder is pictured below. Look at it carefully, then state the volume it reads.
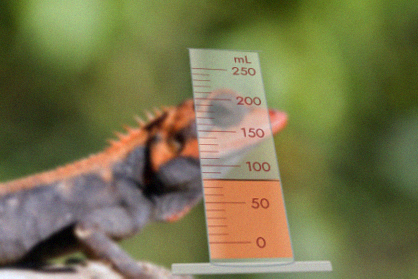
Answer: 80 mL
